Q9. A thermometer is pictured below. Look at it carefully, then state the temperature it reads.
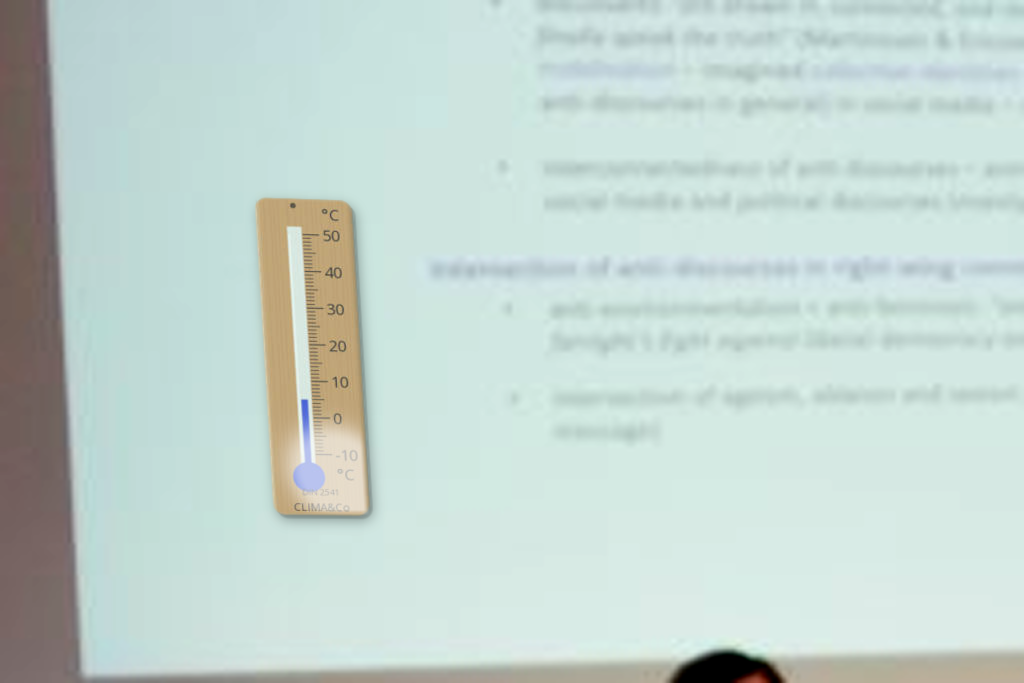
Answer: 5 °C
